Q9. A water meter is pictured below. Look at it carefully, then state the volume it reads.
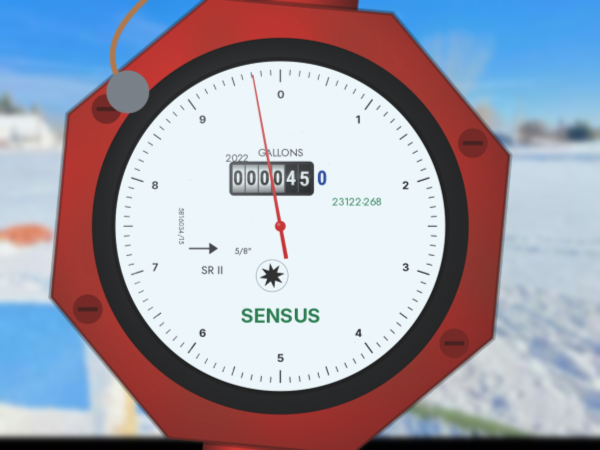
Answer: 449.7 gal
